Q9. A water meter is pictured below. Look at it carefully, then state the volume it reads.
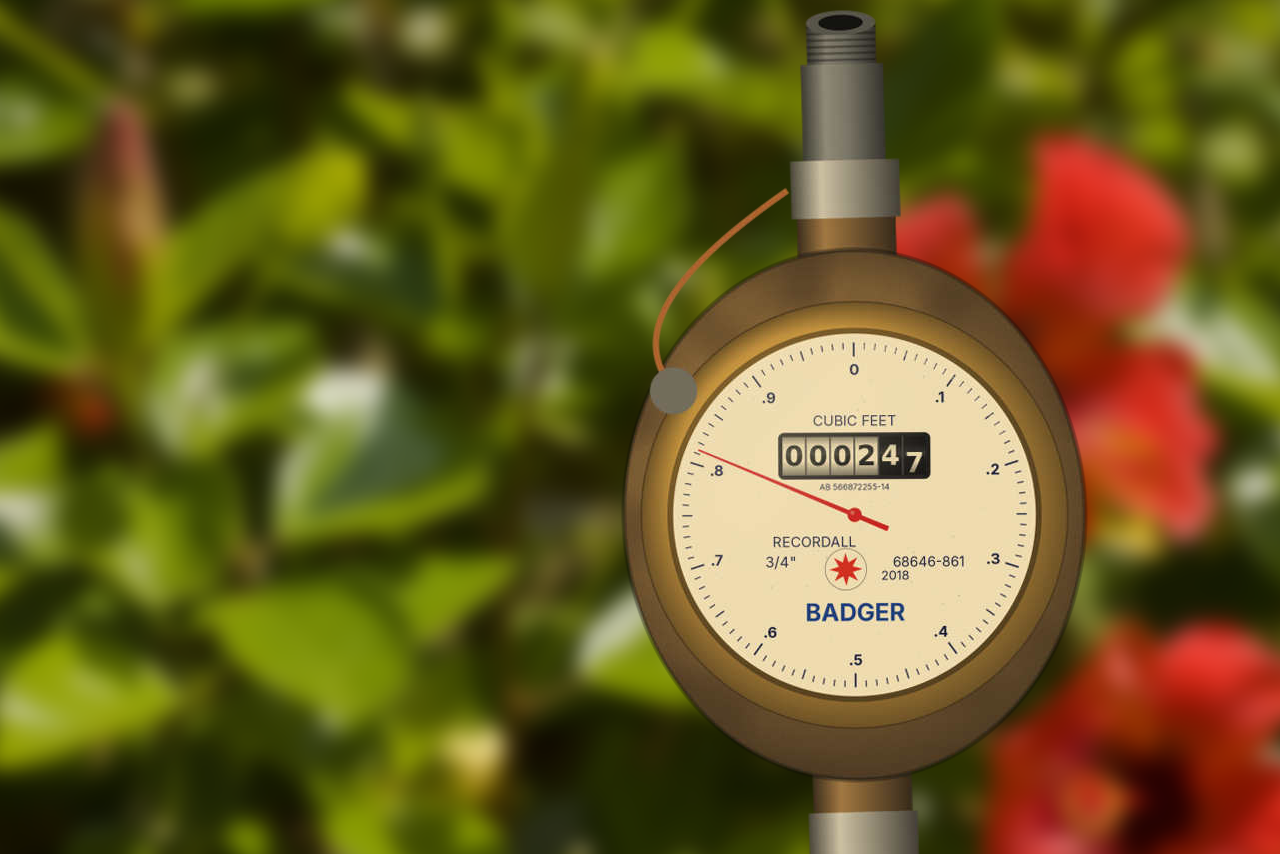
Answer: 246.81 ft³
